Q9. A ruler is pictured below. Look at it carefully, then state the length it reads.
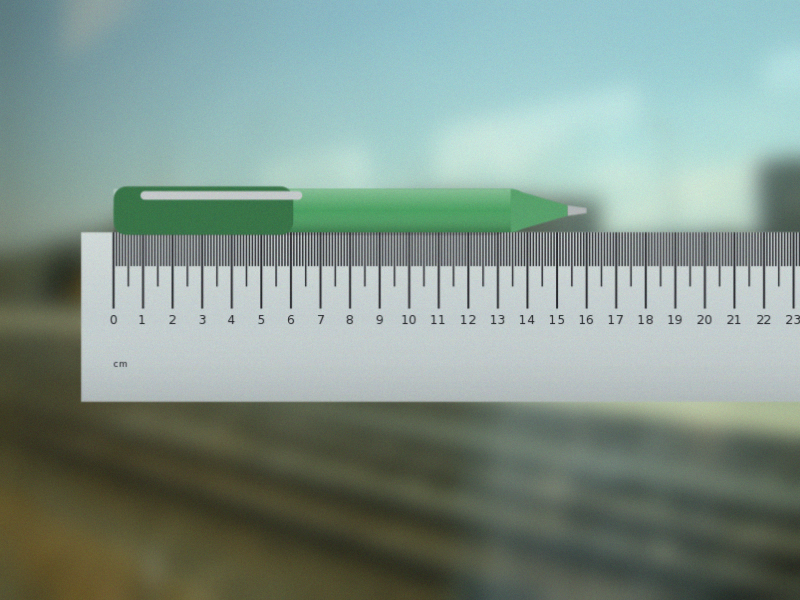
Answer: 16 cm
